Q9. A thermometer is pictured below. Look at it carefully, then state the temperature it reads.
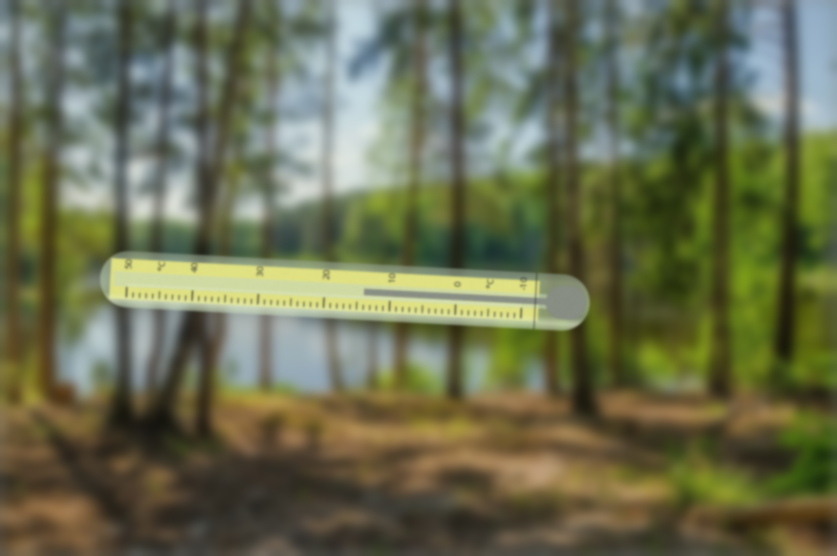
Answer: 14 °C
